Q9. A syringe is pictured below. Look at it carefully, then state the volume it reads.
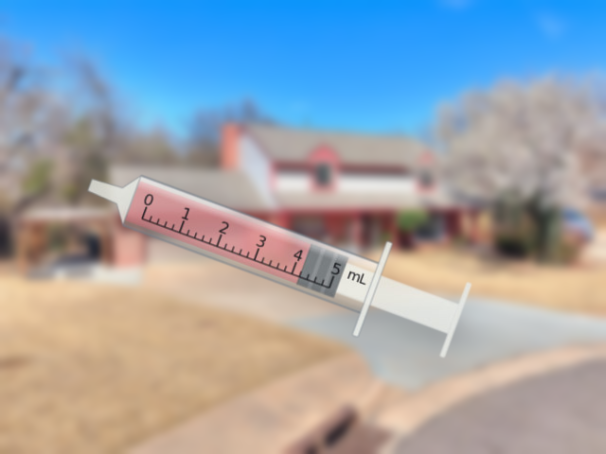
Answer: 4.2 mL
